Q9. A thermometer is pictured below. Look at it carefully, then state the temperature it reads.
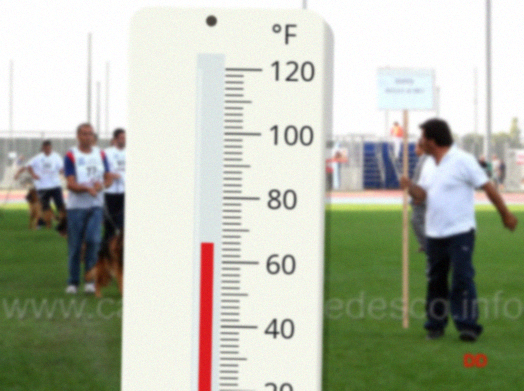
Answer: 66 °F
